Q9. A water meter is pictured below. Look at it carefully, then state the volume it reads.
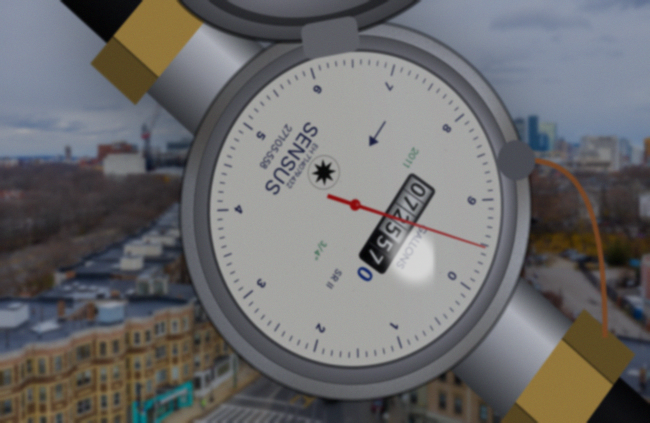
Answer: 725569.5 gal
